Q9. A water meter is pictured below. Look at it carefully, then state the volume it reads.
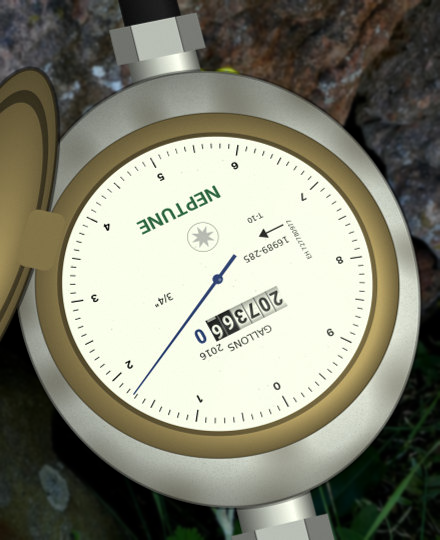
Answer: 2073661.7 gal
